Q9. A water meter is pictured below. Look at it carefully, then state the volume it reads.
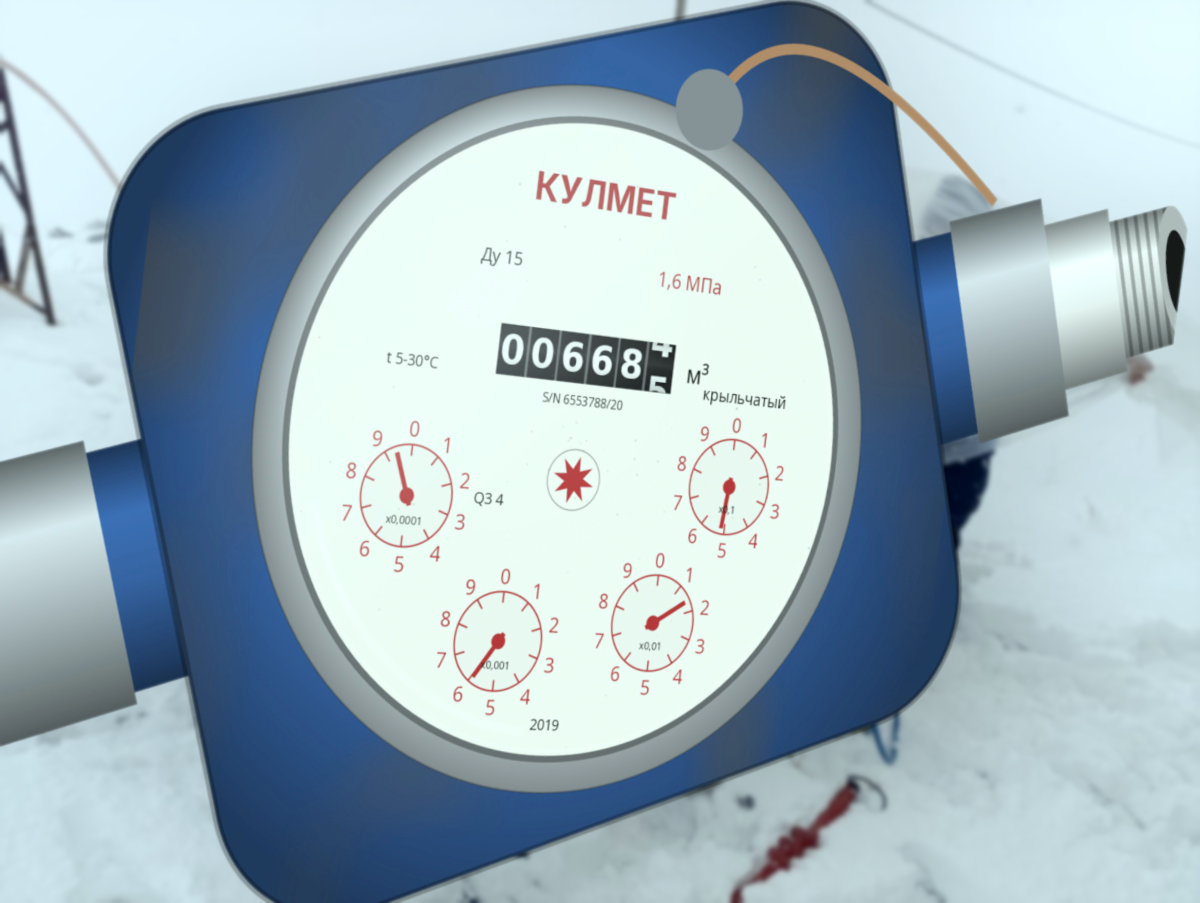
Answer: 6684.5159 m³
